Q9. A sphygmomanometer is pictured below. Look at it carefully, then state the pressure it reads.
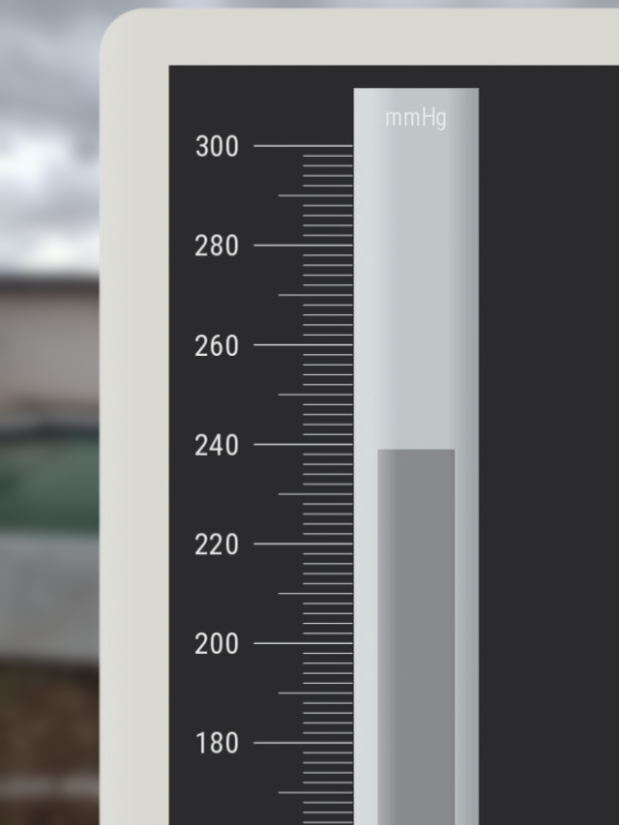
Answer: 239 mmHg
